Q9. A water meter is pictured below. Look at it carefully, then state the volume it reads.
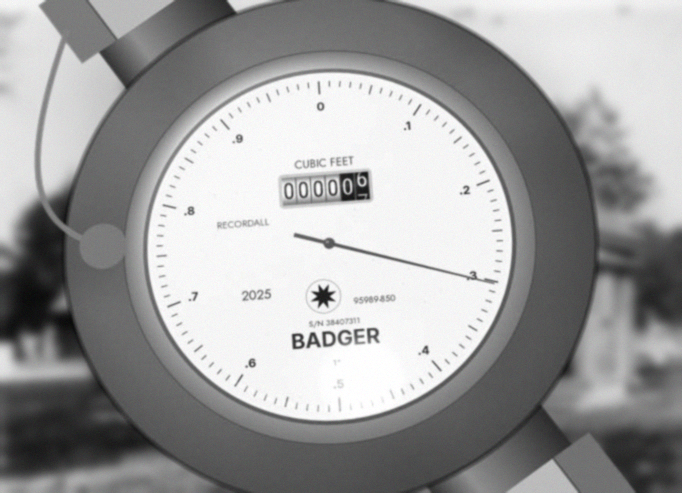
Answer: 6.30 ft³
